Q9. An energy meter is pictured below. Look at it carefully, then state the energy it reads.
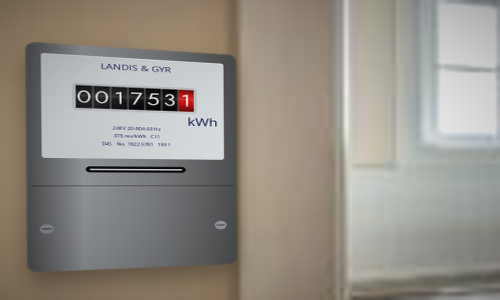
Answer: 1753.1 kWh
